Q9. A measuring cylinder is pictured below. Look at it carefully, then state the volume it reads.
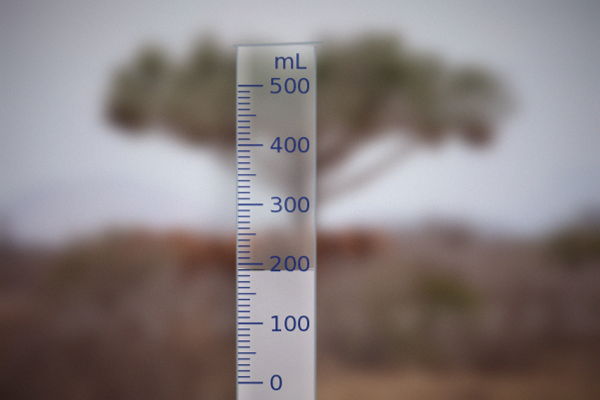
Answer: 190 mL
